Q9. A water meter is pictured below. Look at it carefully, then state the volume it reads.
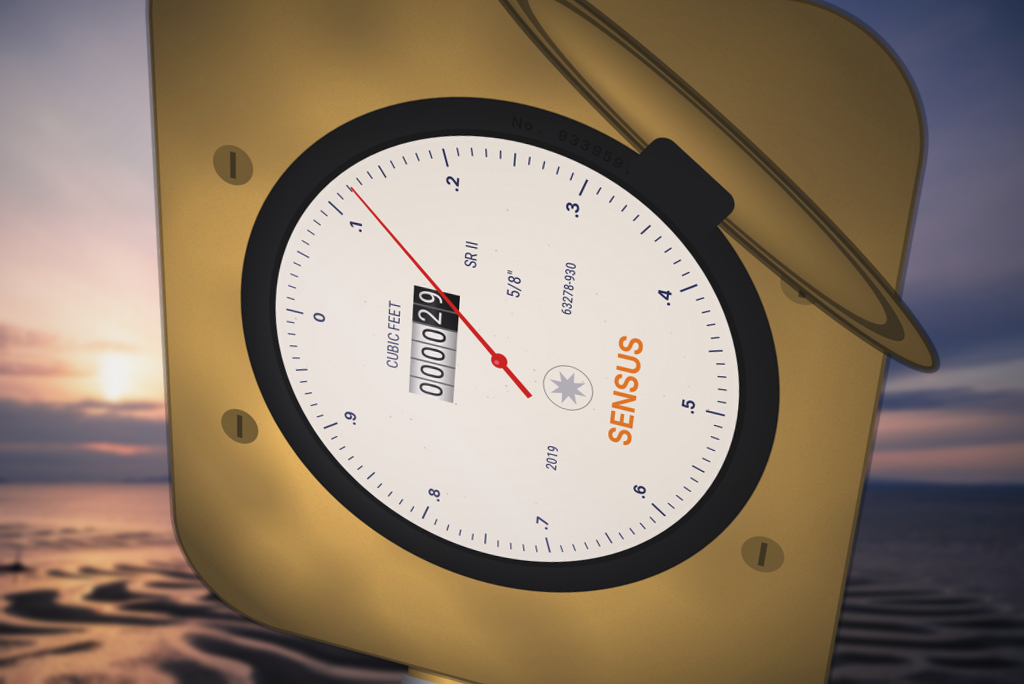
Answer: 29.12 ft³
